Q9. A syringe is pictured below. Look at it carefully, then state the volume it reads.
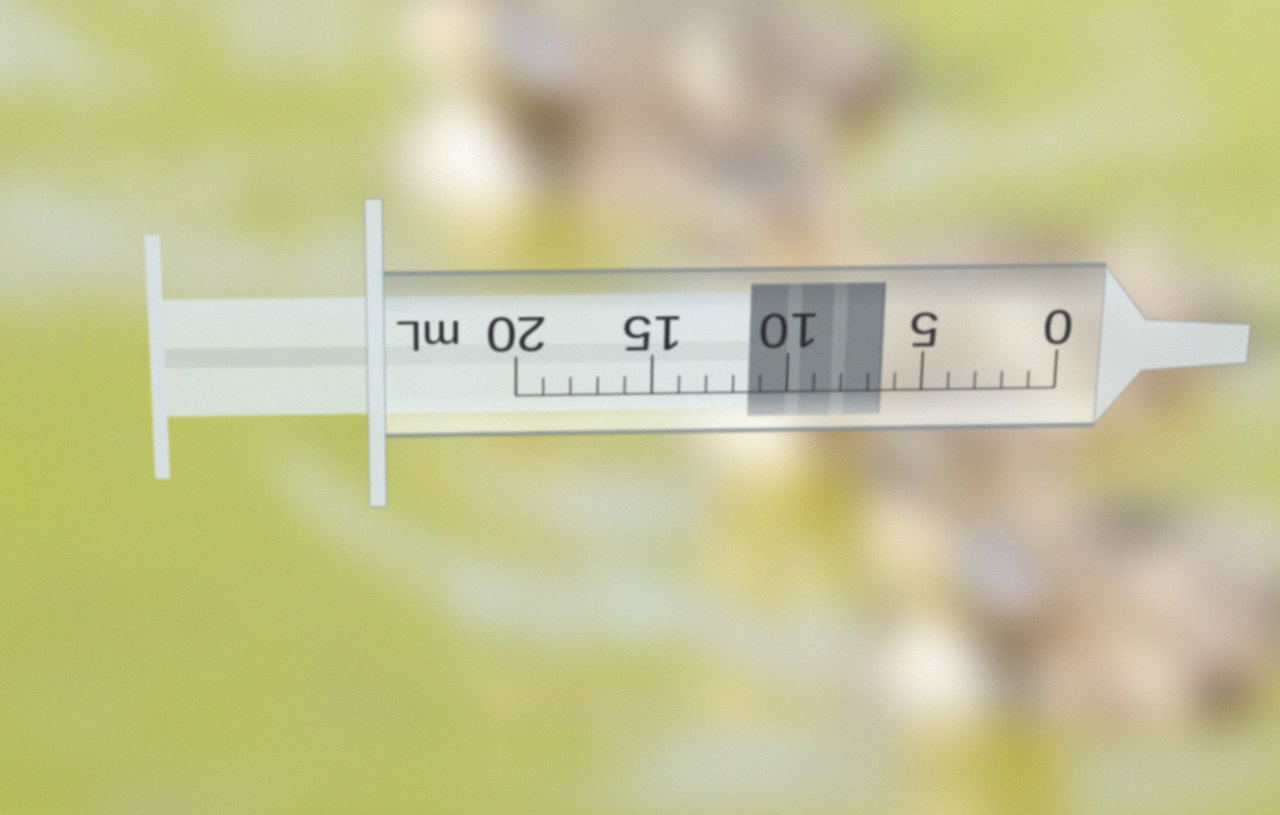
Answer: 6.5 mL
